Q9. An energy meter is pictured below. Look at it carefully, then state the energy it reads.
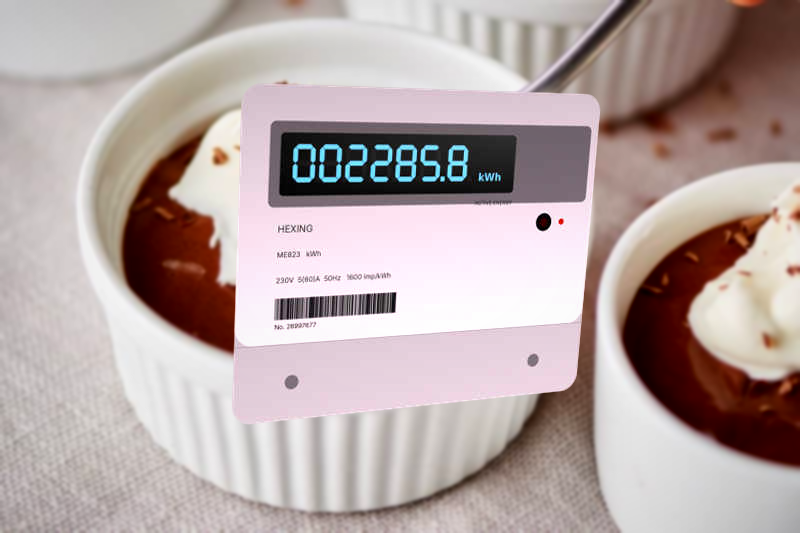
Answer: 2285.8 kWh
